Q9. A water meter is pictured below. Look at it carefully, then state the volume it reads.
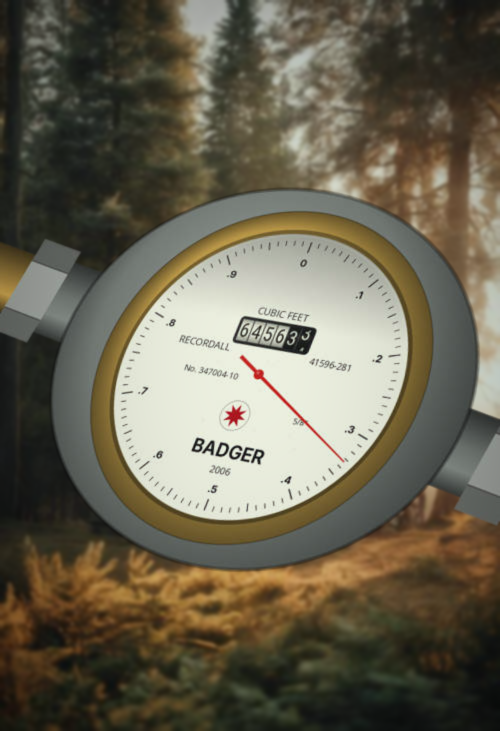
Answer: 645633.33 ft³
